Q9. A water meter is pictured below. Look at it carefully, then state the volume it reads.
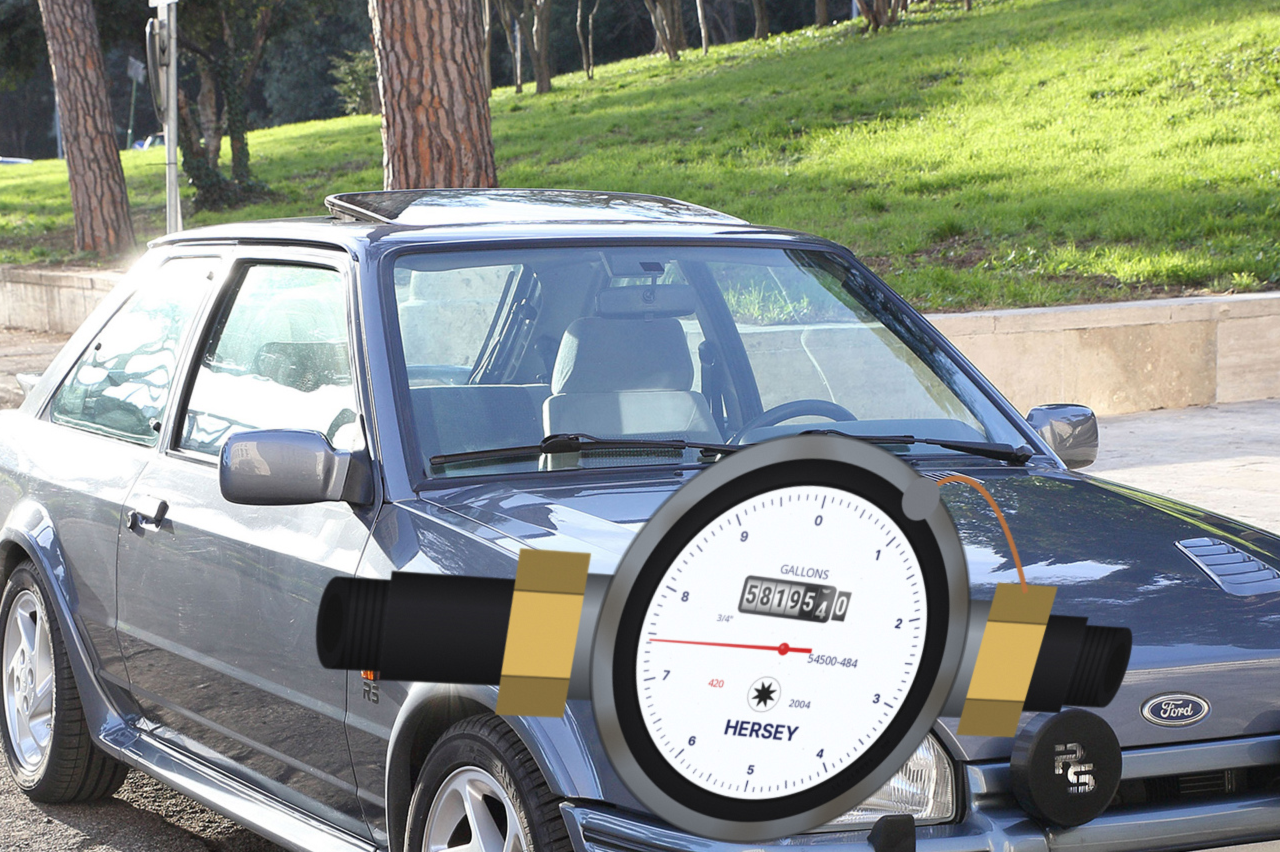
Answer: 5819537.4 gal
